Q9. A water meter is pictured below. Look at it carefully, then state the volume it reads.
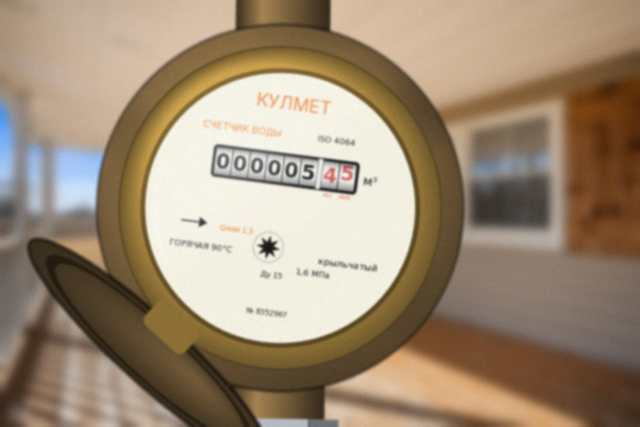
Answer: 5.45 m³
